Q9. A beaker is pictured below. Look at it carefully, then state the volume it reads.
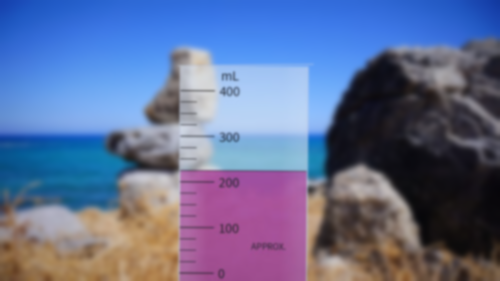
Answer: 225 mL
